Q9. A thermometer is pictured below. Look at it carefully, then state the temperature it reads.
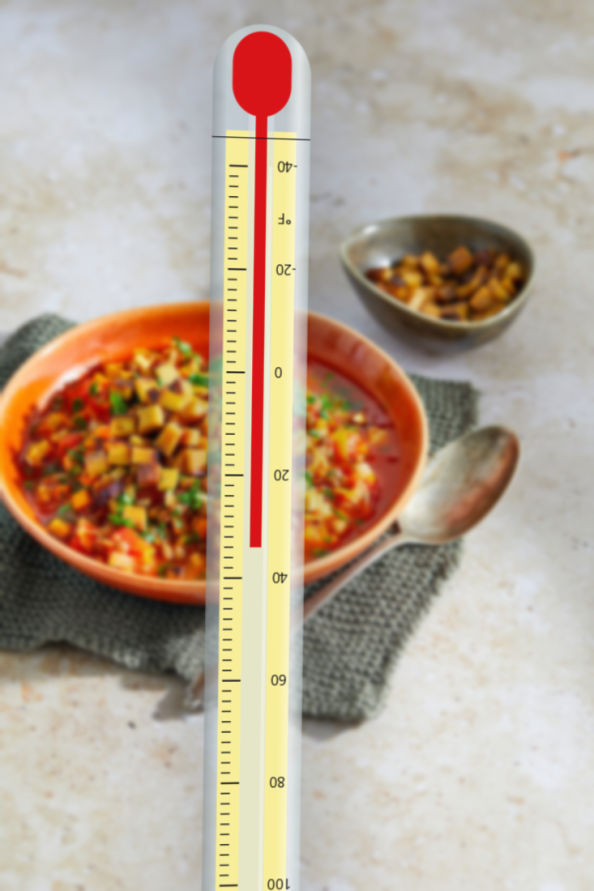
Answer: 34 °F
